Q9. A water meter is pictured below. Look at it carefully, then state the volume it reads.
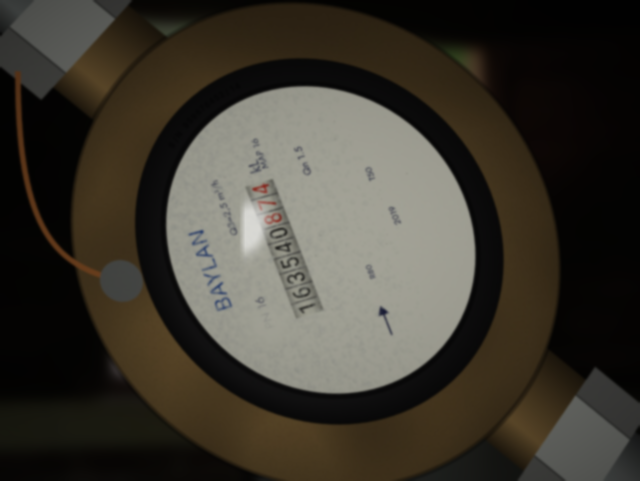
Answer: 163540.874 kL
